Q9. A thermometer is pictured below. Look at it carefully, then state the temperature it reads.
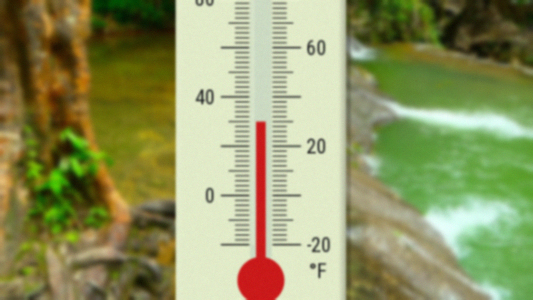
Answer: 30 °F
